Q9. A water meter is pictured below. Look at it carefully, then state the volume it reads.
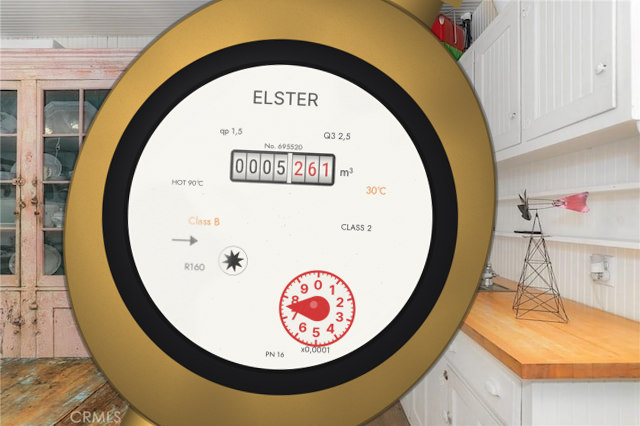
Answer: 5.2617 m³
